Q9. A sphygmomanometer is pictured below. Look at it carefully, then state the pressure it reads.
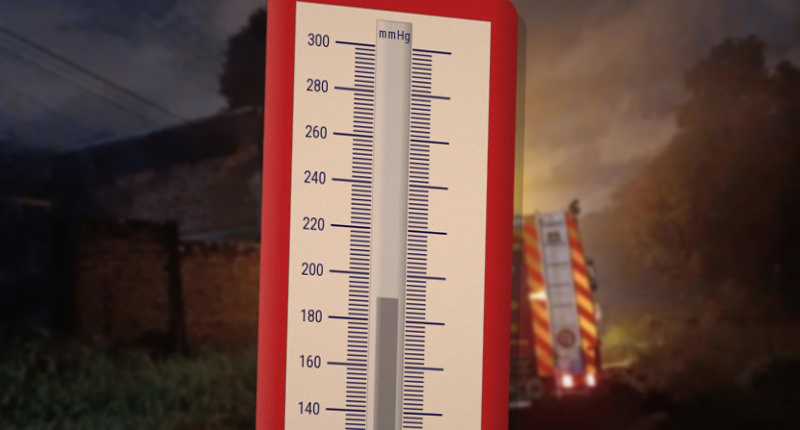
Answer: 190 mmHg
